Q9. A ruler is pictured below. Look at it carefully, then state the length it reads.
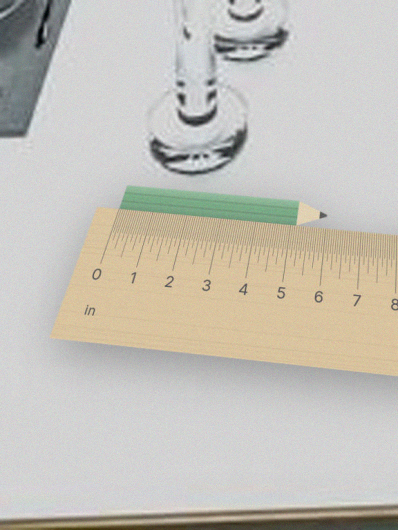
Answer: 6 in
